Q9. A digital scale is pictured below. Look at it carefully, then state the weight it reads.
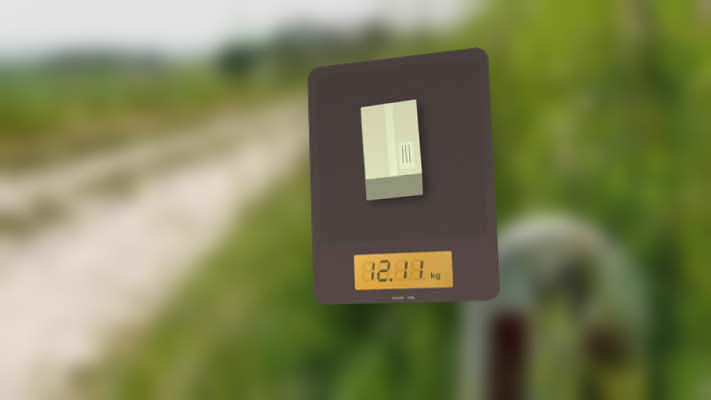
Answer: 12.11 kg
